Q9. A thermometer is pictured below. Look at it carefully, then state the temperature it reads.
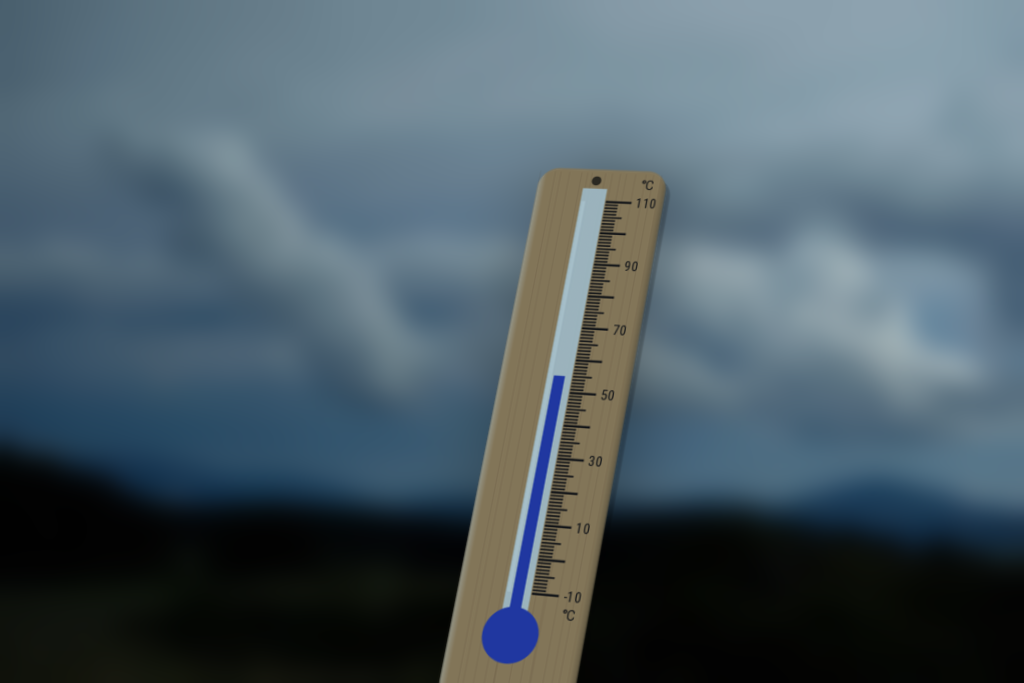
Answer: 55 °C
